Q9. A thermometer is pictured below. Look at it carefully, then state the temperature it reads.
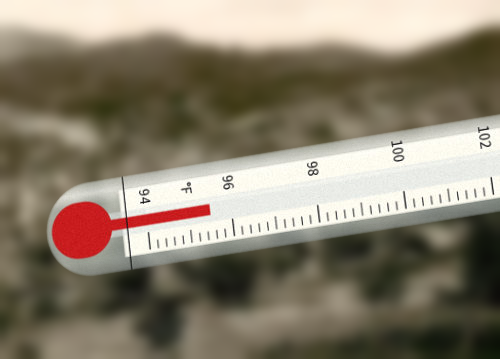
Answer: 95.5 °F
